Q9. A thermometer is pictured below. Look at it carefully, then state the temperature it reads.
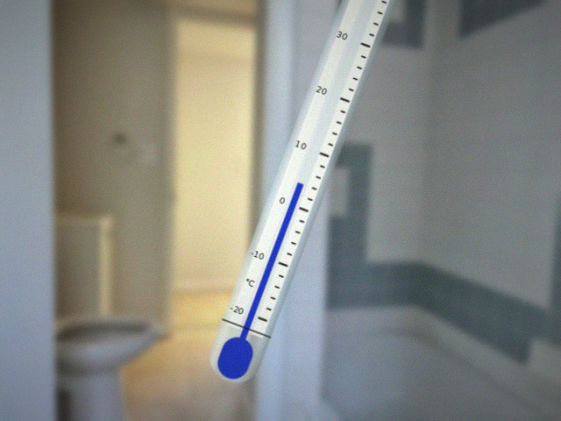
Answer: 4 °C
